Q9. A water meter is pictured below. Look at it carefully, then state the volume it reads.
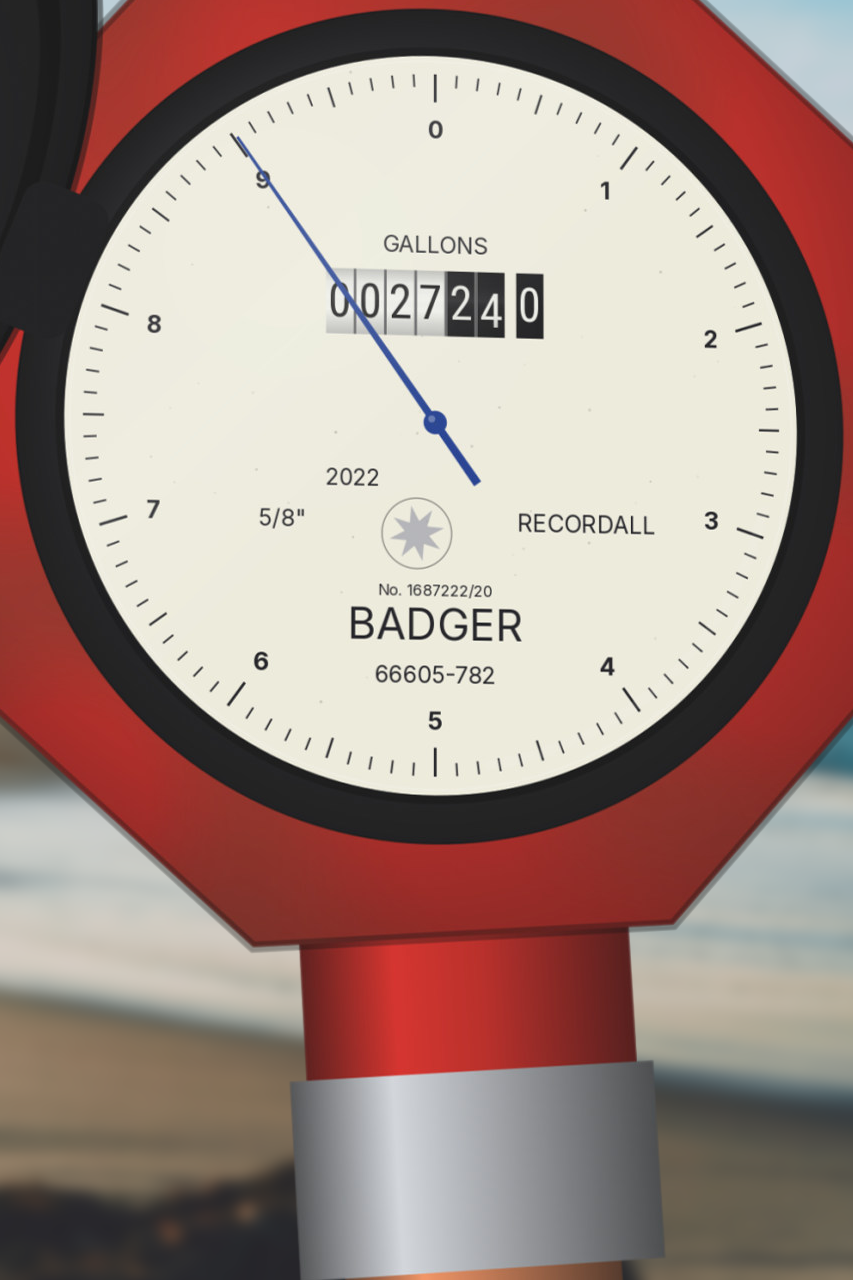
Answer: 27239.0 gal
